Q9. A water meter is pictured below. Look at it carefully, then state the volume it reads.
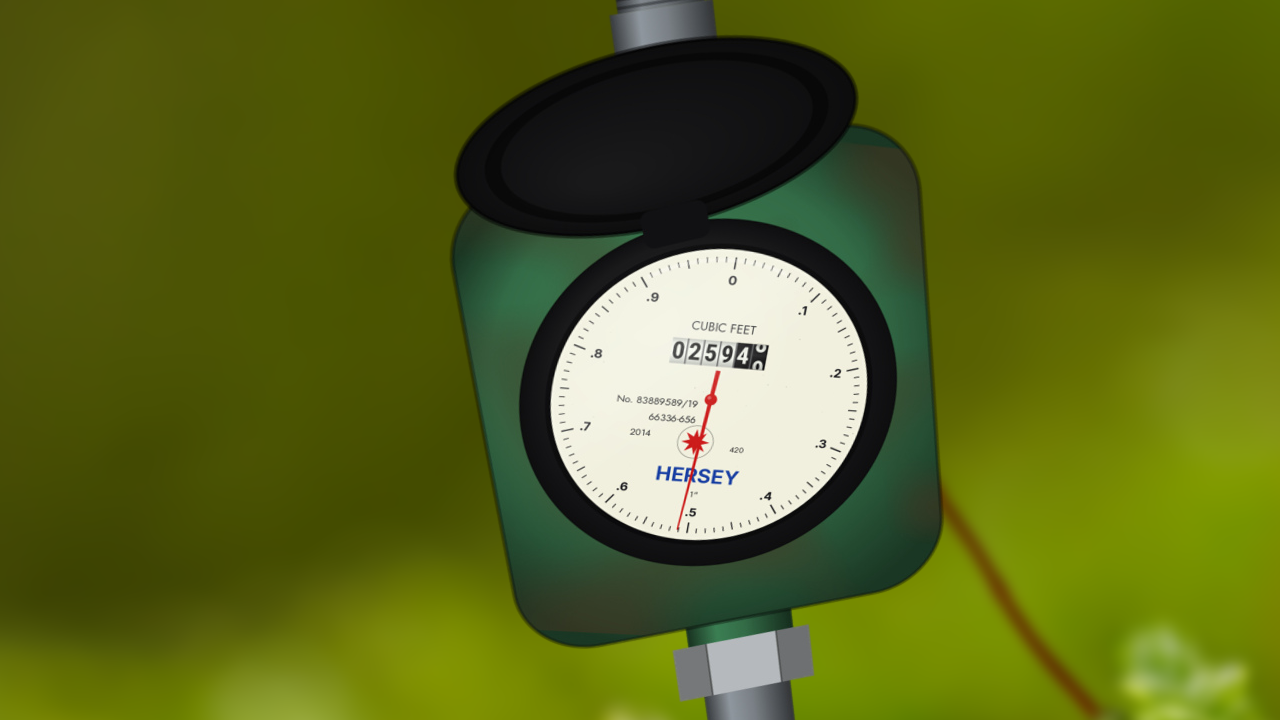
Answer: 25948.51 ft³
